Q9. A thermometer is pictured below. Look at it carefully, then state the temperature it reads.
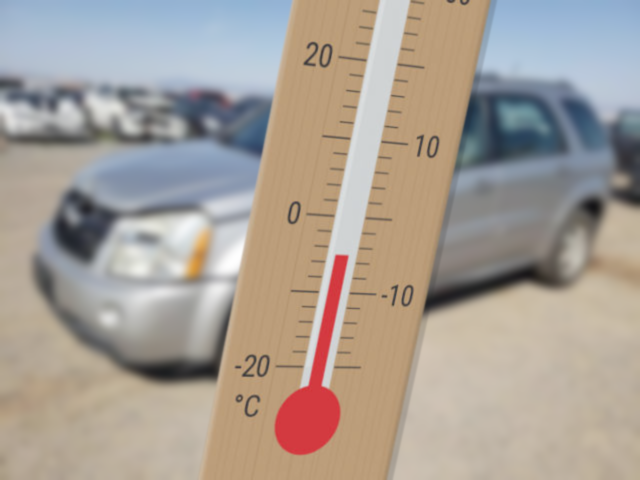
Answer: -5 °C
